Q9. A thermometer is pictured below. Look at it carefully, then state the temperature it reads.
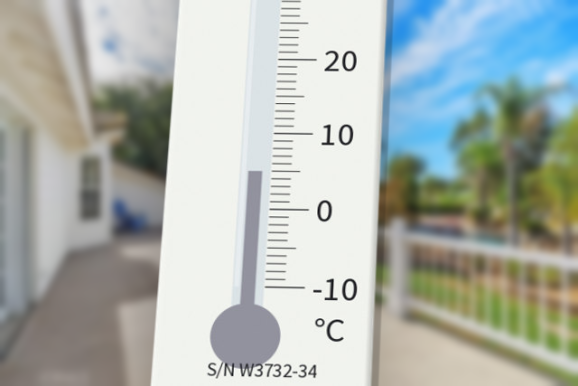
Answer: 5 °C
